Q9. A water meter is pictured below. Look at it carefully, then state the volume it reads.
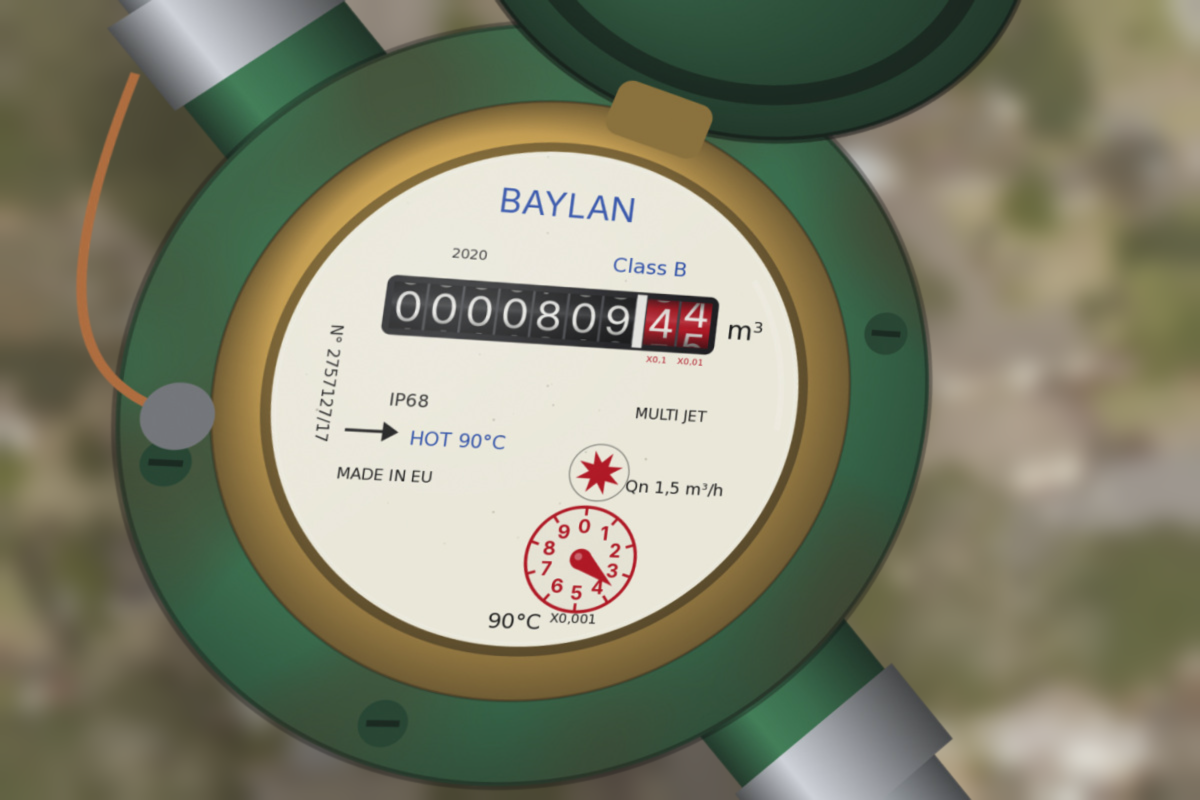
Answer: 809.443 m³
